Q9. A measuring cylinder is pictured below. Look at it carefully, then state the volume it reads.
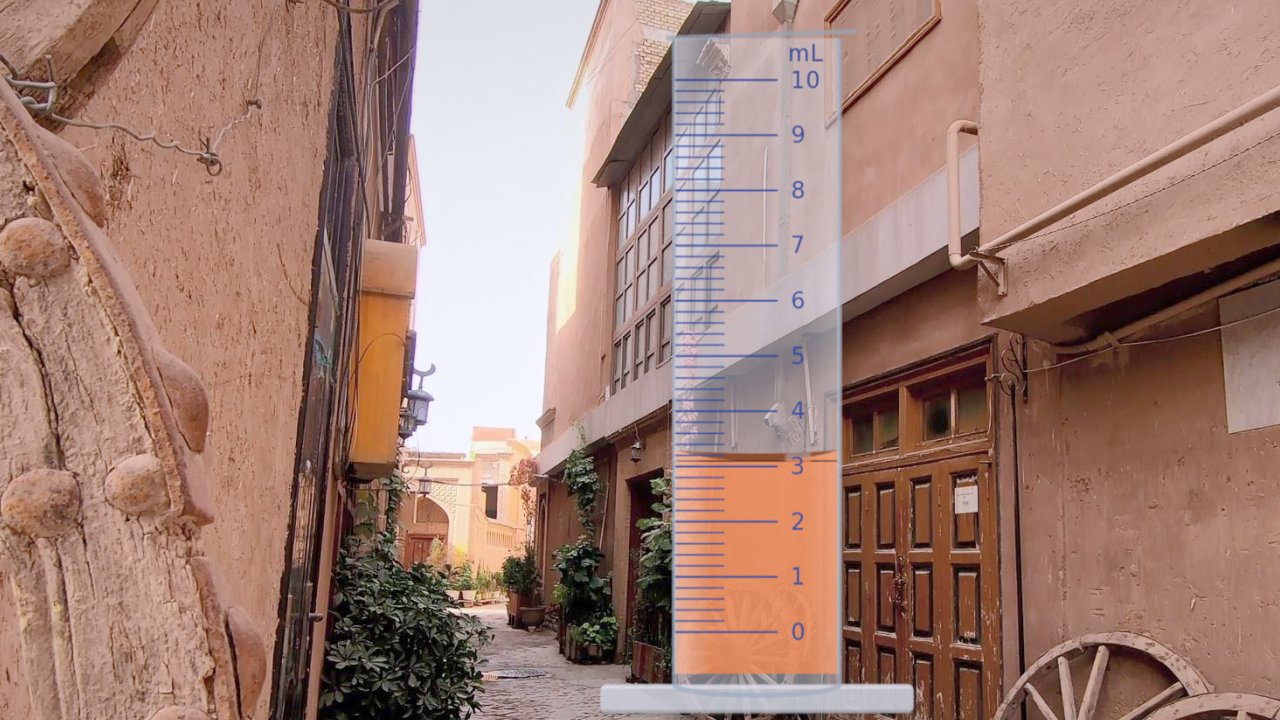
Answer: 3.1 mL
